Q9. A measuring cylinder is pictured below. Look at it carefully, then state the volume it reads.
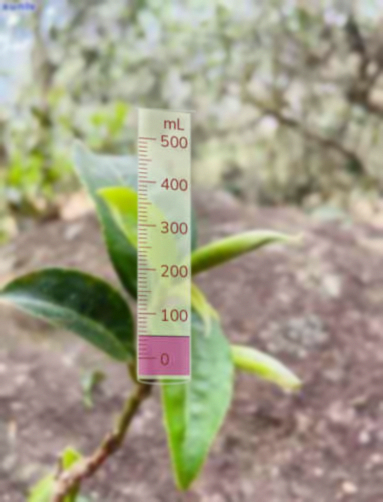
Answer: 50 mL
